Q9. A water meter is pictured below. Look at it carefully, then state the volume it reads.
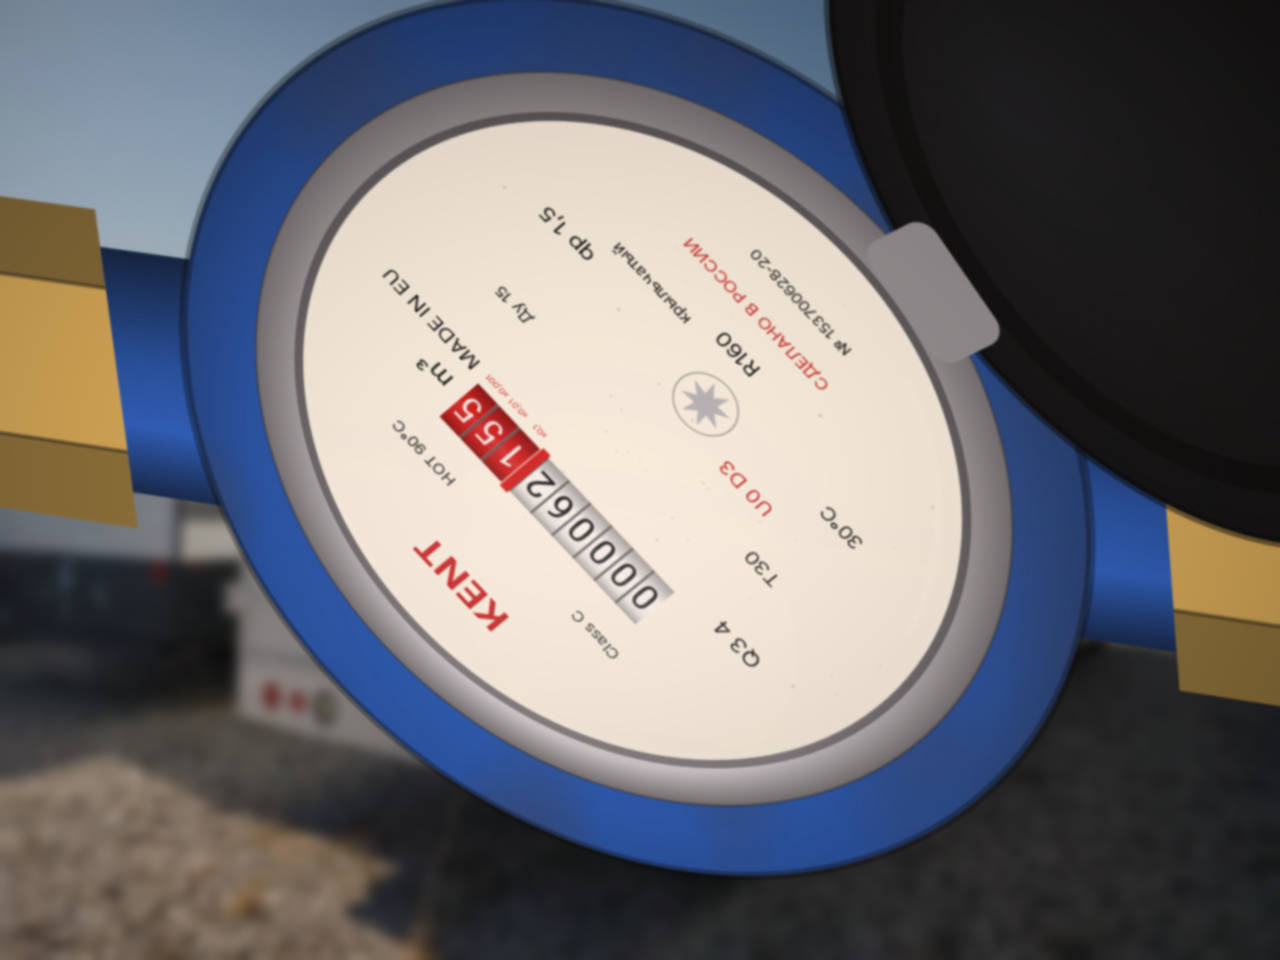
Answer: 62.155 m³
